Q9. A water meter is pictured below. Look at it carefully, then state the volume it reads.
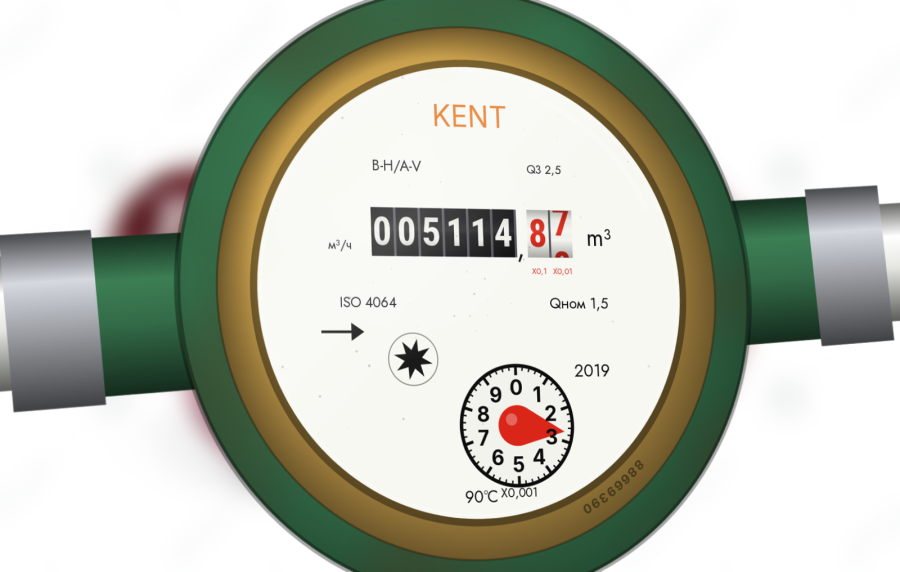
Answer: 5114.872 m³
